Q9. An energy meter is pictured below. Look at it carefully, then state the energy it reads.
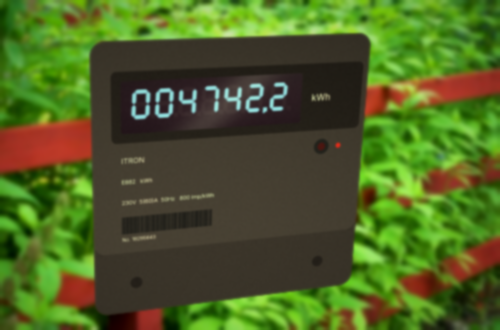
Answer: 4742.2 kWh
